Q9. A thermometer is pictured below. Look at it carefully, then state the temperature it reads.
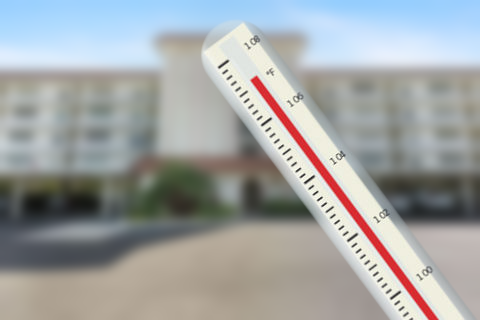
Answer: 107.2 °F
